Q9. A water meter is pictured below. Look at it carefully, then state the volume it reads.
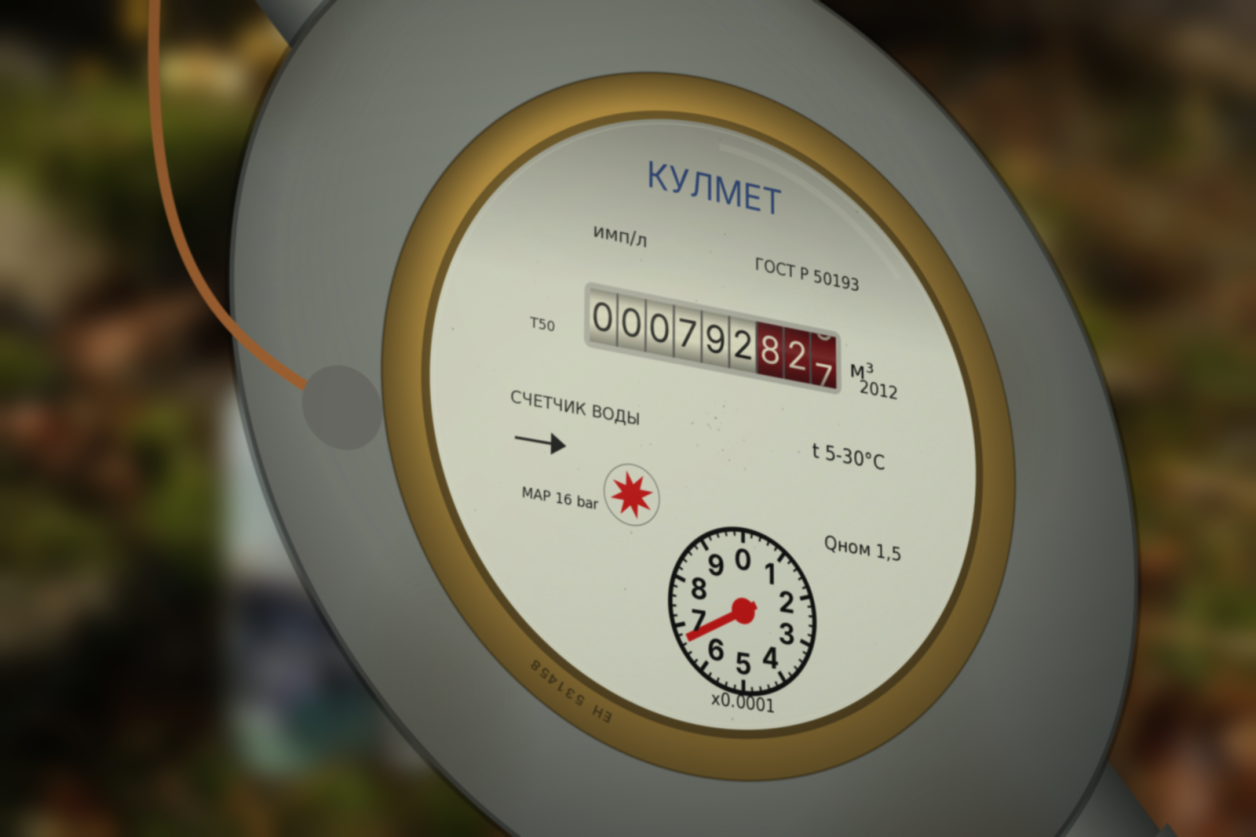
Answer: 792.8266 m³
